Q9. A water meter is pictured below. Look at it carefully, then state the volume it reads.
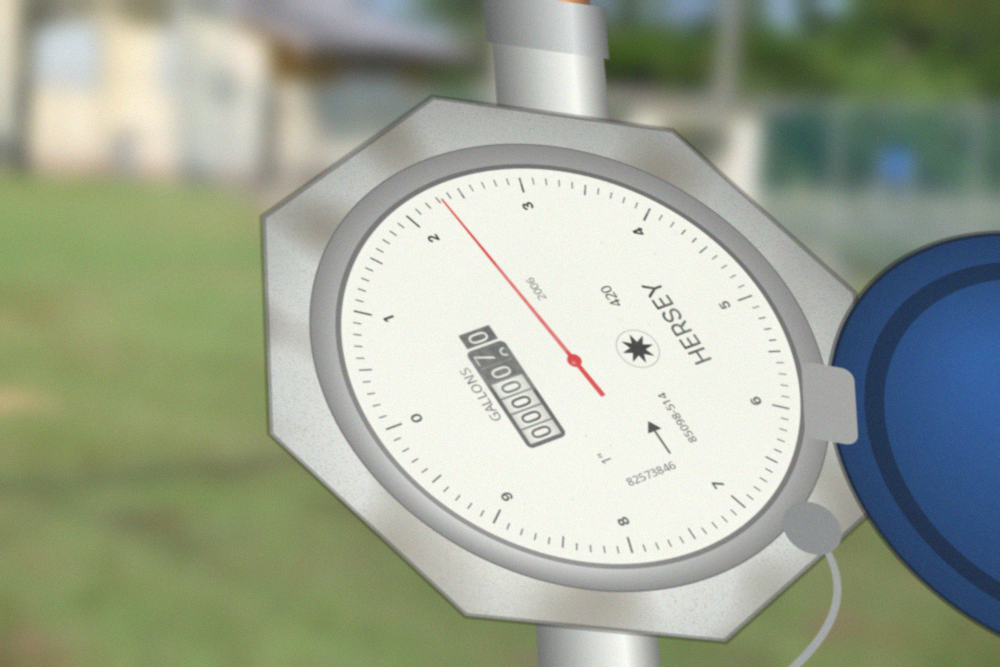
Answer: 72.3 gal
